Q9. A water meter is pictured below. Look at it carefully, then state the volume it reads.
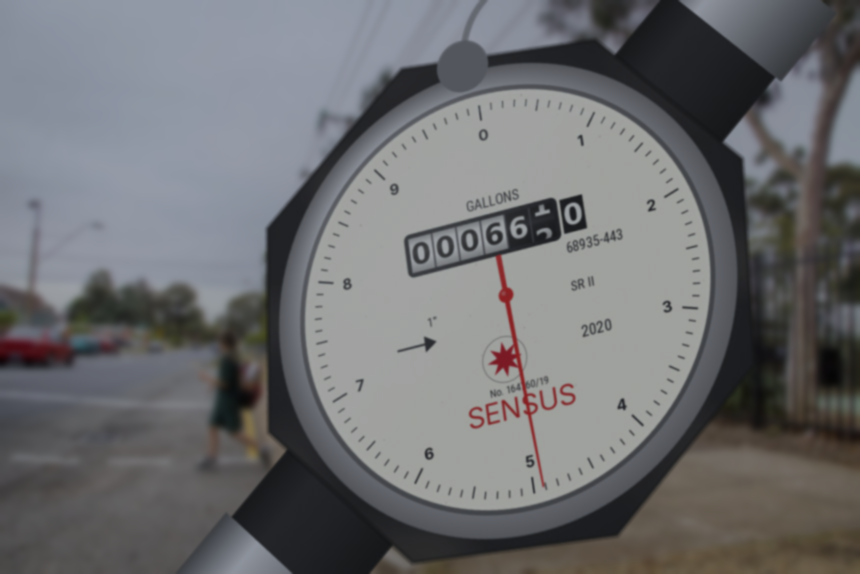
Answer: 6614.9 gal
